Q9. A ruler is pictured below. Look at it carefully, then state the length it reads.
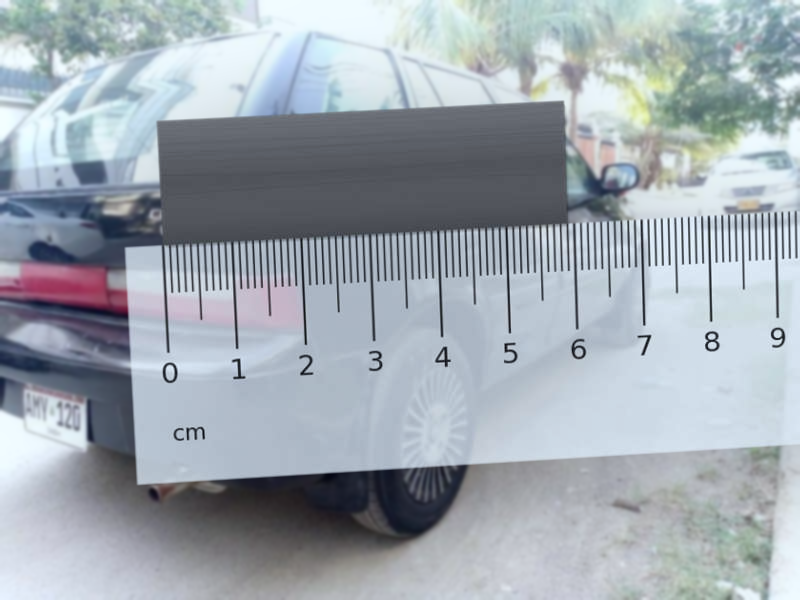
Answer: 5.9 cm
